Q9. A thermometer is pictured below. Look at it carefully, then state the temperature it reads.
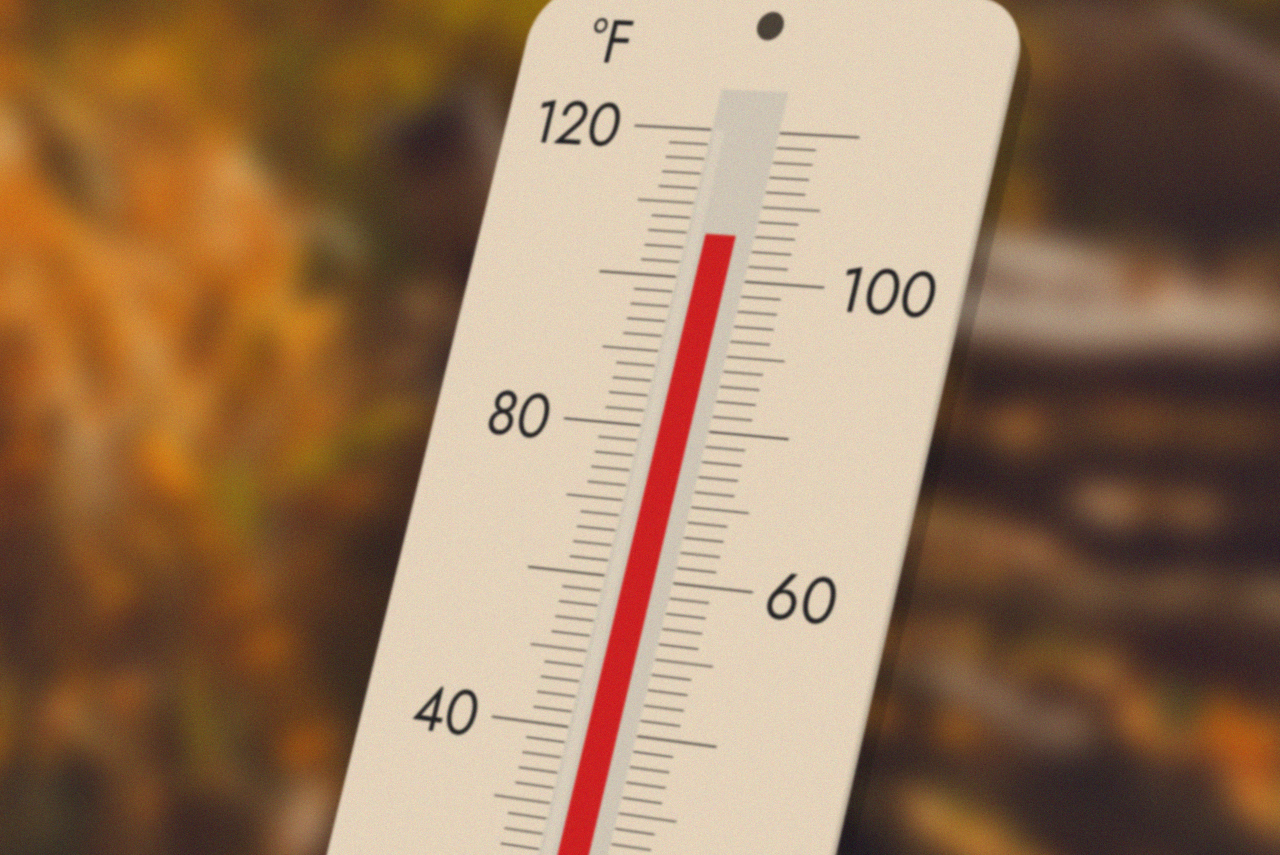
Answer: 106 °F
